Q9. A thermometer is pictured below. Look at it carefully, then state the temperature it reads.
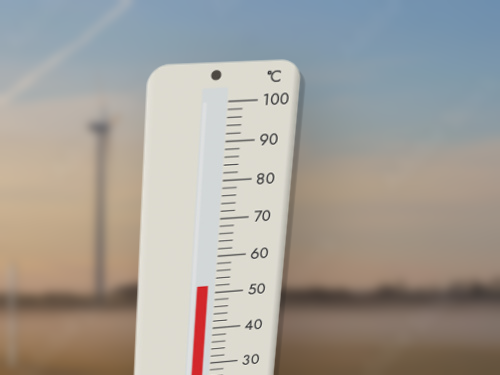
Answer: 52 °C
